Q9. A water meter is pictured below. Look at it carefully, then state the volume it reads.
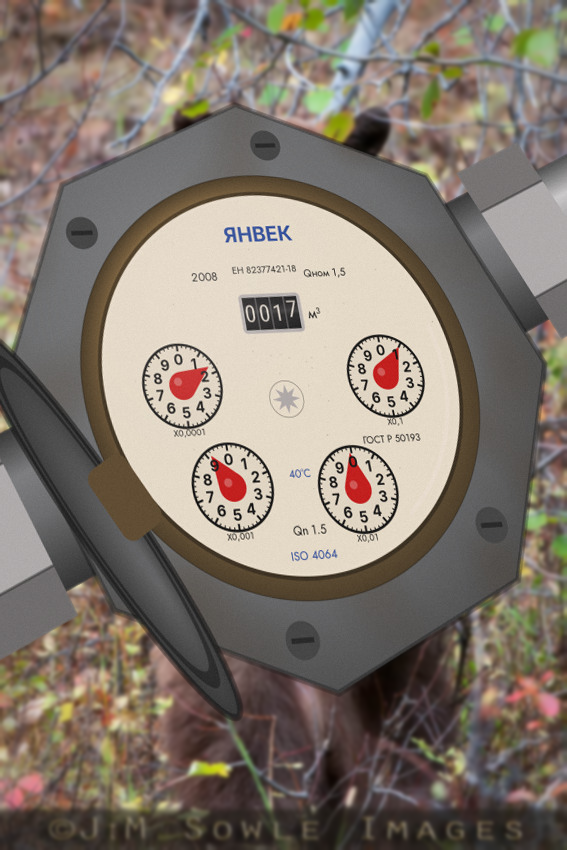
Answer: 17.0991 m³
